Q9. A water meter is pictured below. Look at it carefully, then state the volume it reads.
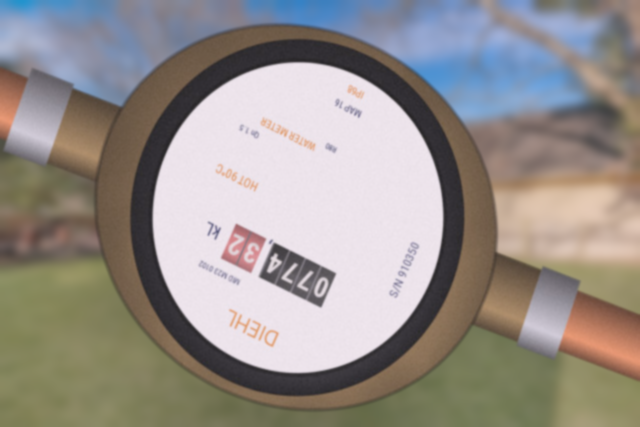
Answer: 774.32 kL
